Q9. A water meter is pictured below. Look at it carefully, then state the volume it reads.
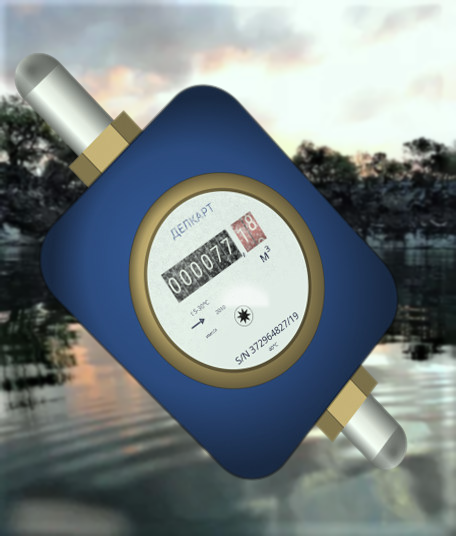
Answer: 77.18 m³
